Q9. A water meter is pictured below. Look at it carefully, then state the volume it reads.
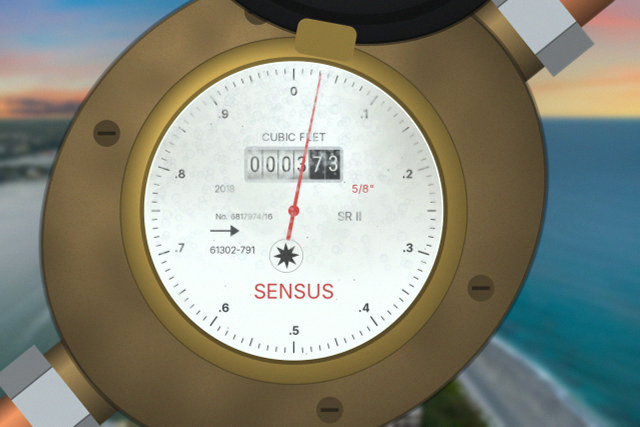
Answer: 373.03 ft³
